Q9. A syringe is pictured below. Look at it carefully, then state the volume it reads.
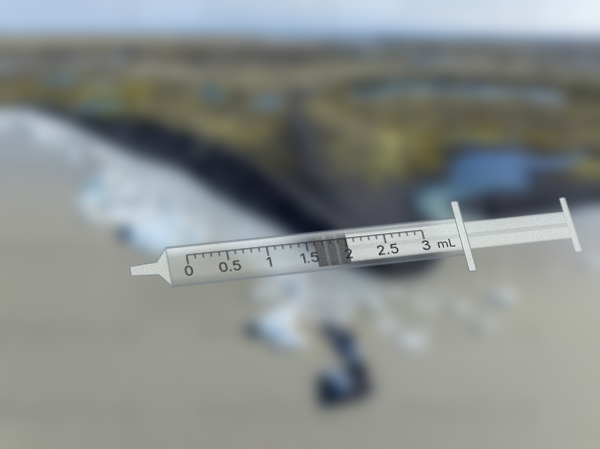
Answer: 1.6 mL
